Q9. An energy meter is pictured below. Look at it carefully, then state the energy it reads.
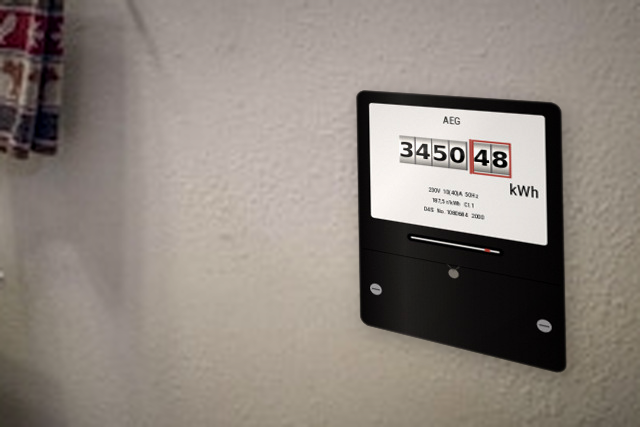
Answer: 3450.48 kWh
